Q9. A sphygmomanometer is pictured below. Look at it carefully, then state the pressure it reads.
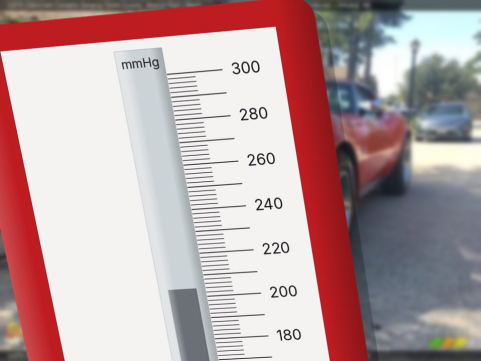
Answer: 204 mmHg
